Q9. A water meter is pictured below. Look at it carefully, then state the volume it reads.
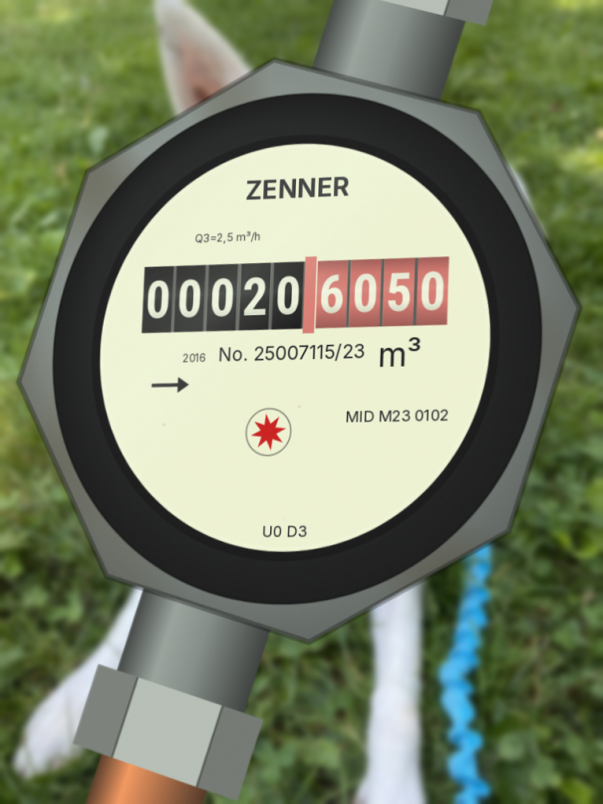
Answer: 20.6050 m³
